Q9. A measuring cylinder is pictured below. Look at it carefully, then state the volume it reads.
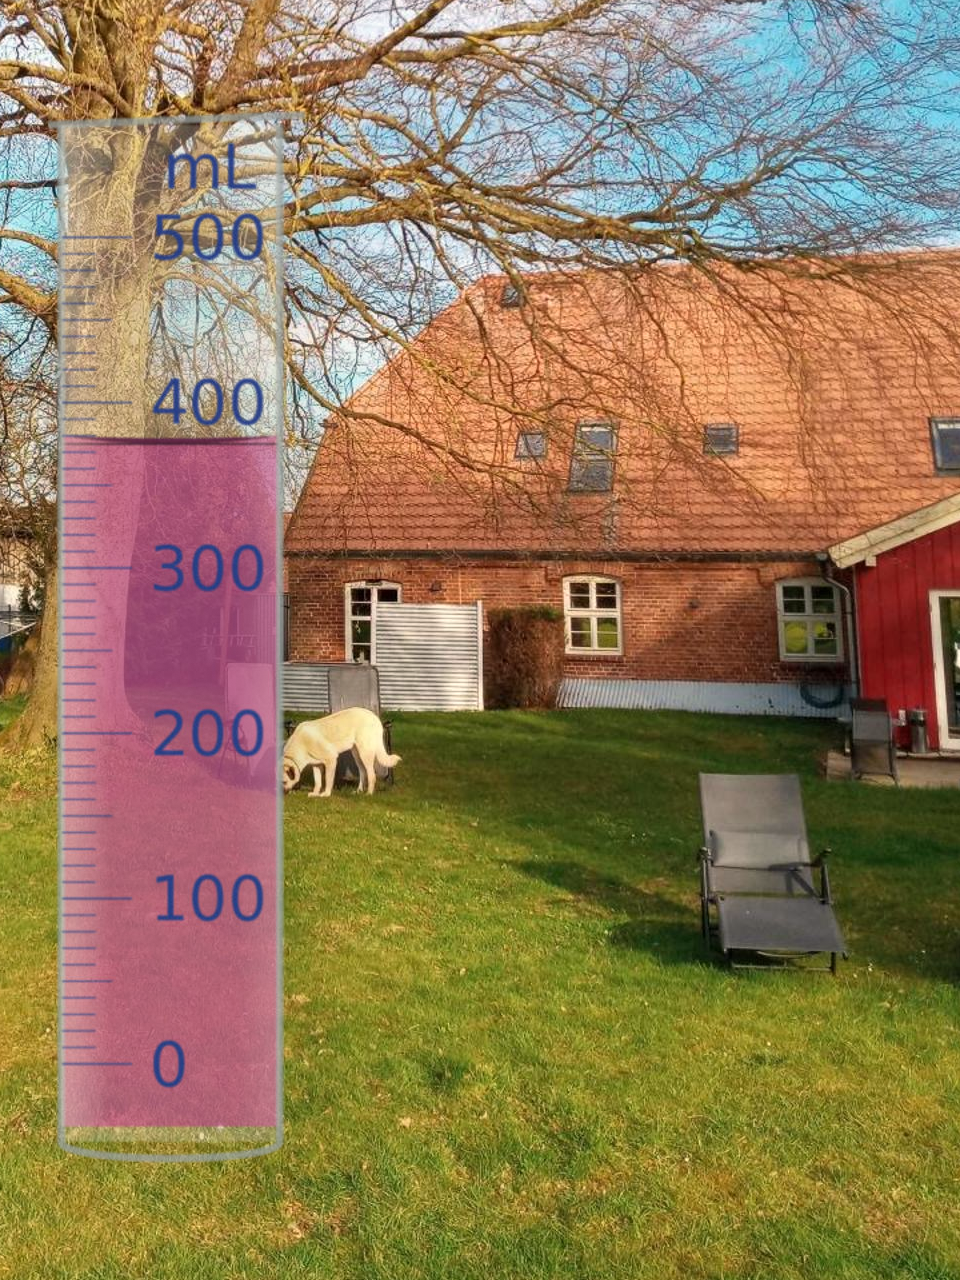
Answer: 375 mL
